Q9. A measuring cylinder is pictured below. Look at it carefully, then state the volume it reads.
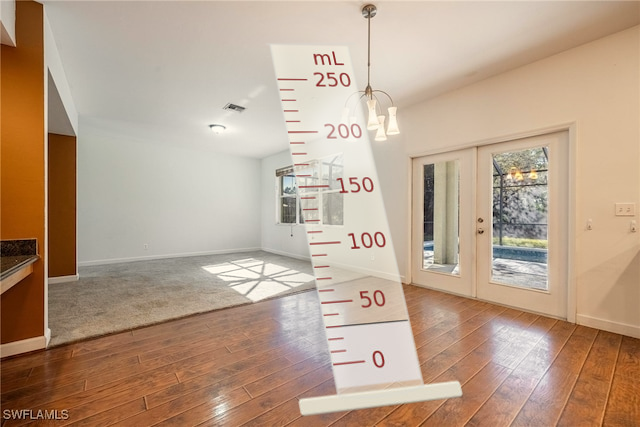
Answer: 30 mL
